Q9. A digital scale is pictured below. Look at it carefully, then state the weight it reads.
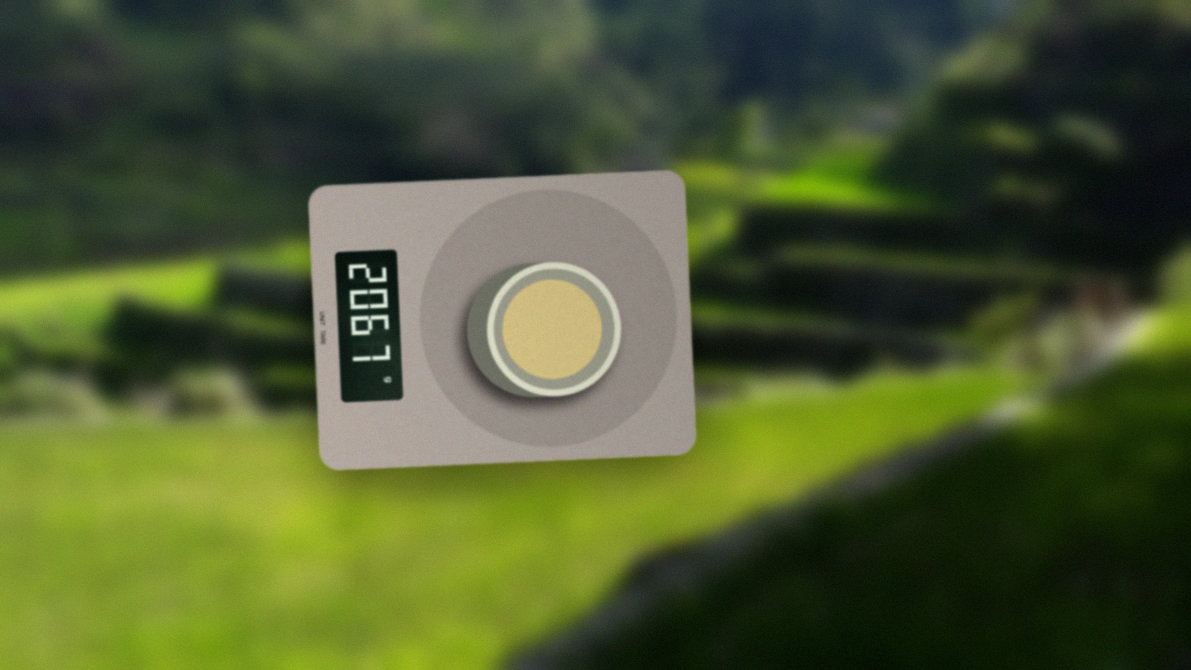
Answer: 2067 g
